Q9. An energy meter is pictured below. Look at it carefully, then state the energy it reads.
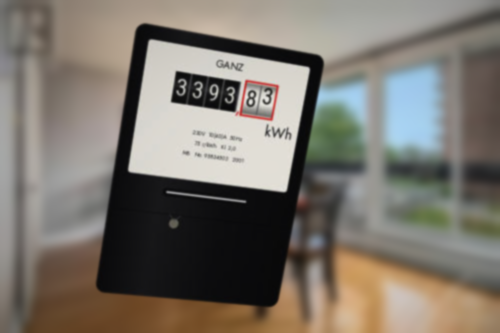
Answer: 3393.83 kWh
